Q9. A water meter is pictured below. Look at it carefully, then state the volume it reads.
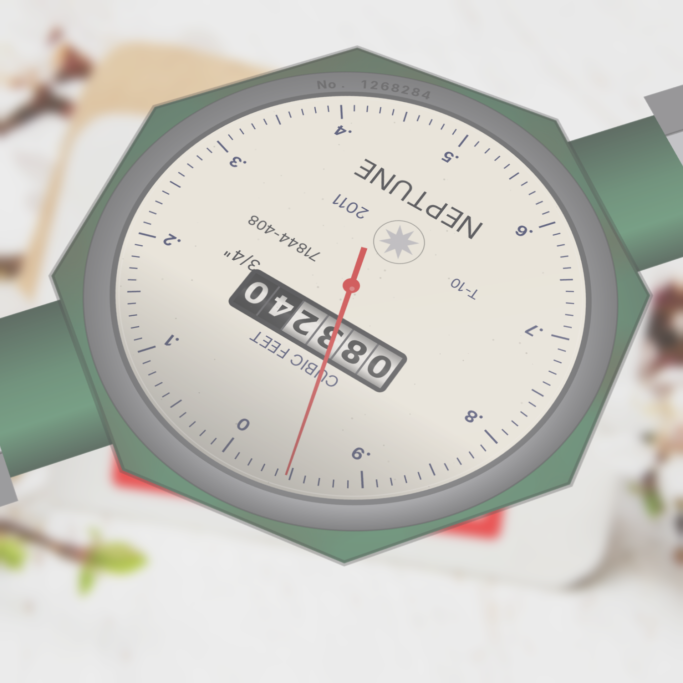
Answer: 83239.95 ft³
